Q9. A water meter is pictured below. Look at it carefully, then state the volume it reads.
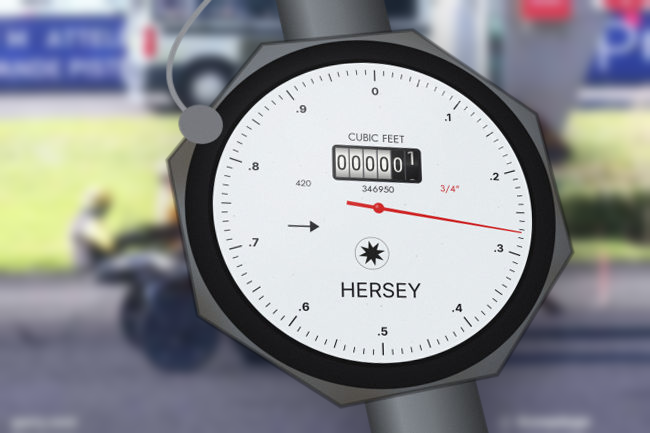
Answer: 1.27 ft³
